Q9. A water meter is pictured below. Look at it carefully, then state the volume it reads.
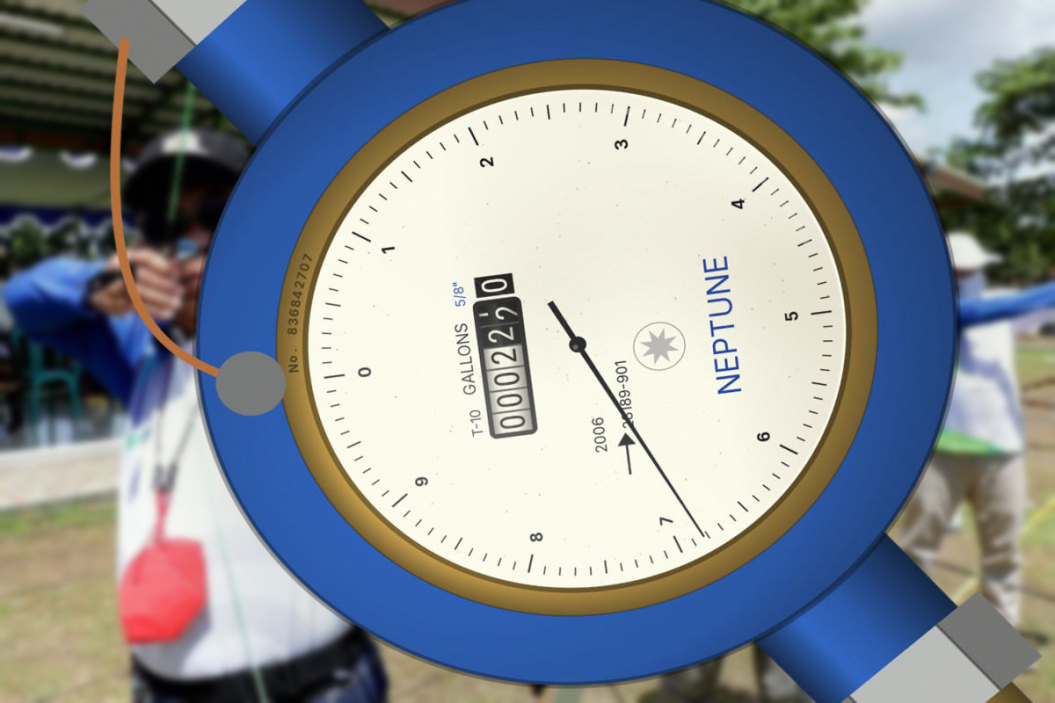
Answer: 2216.8 gal
